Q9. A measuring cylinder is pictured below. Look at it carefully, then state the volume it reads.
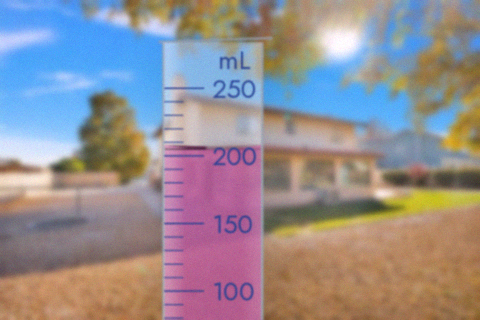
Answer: 205 mL
